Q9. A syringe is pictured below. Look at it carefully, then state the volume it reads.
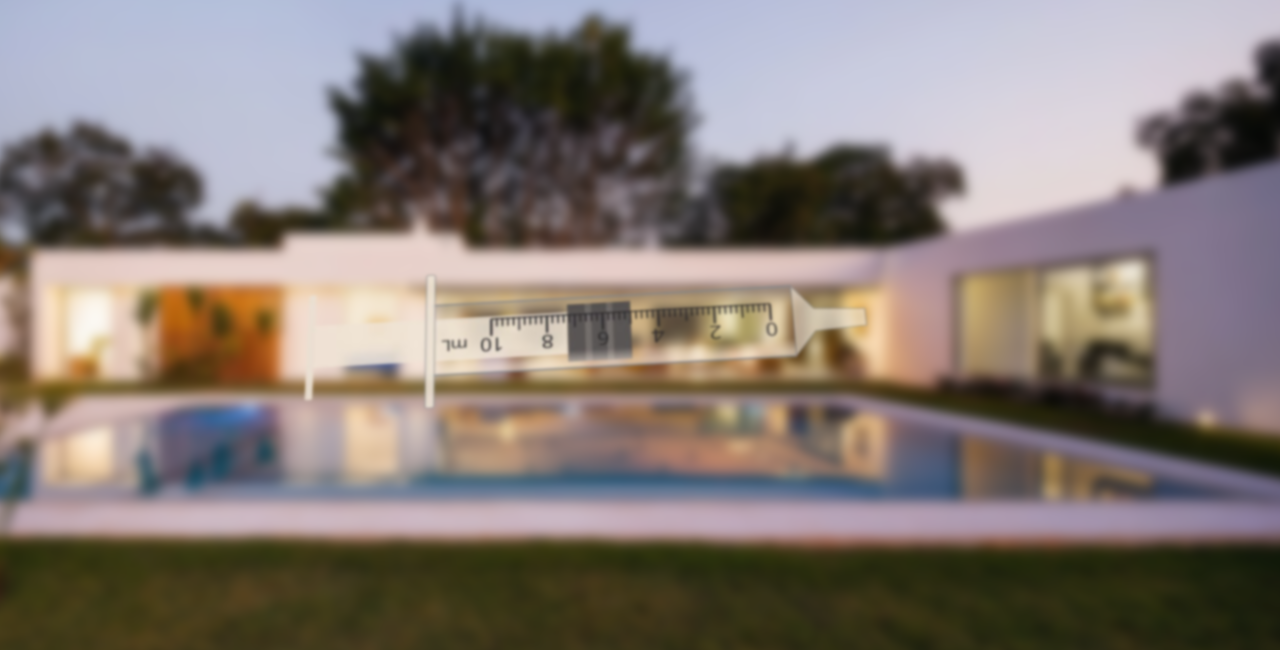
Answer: 5 mL
